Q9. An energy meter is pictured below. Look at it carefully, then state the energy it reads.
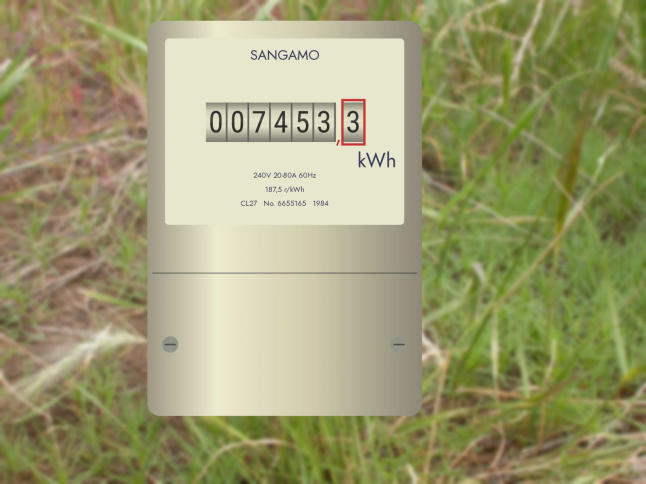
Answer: 7453.3 kWh
